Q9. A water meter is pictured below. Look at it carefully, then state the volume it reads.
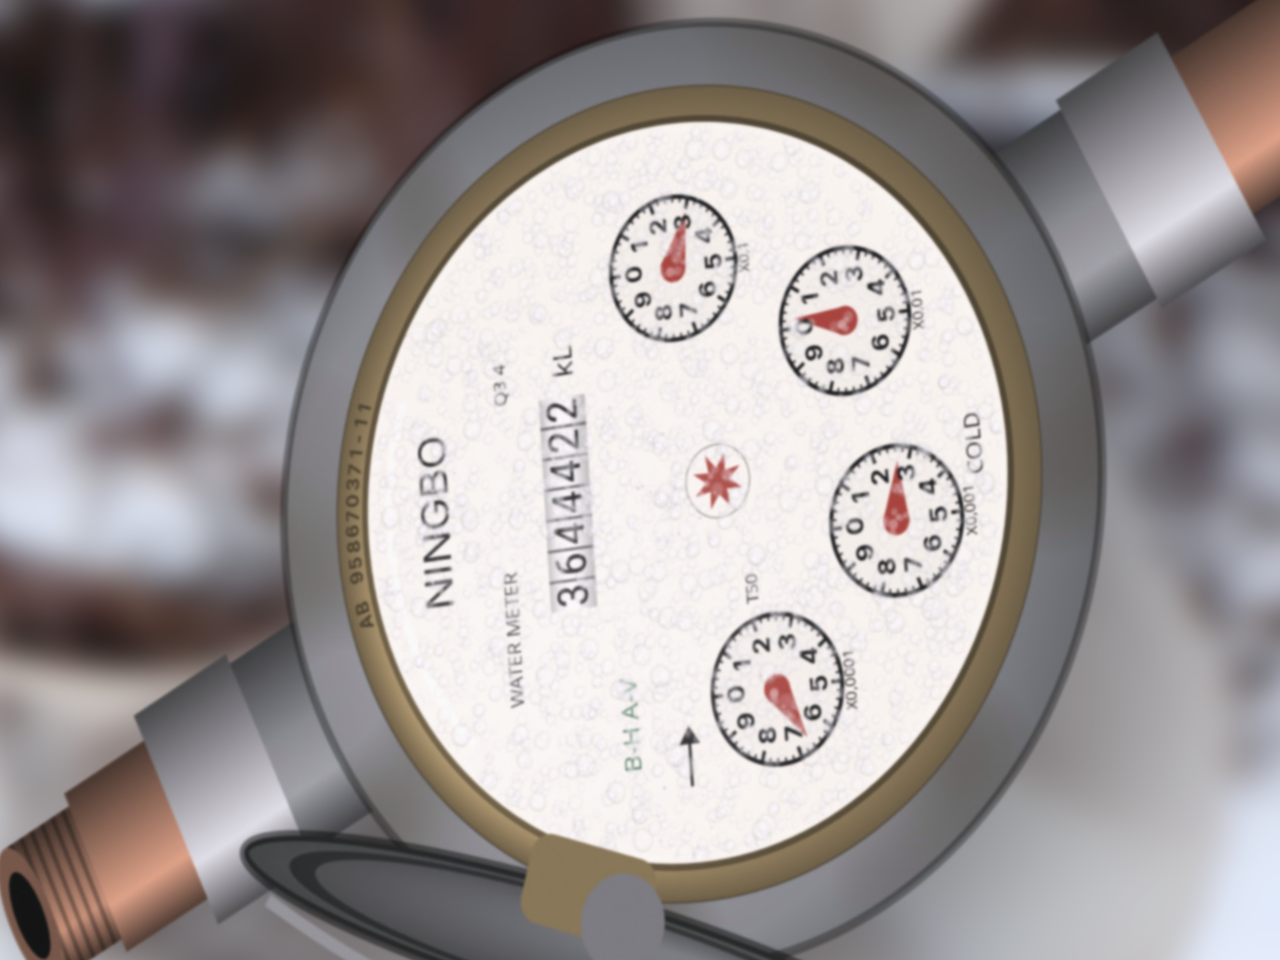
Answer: 3644422.3026 kL
